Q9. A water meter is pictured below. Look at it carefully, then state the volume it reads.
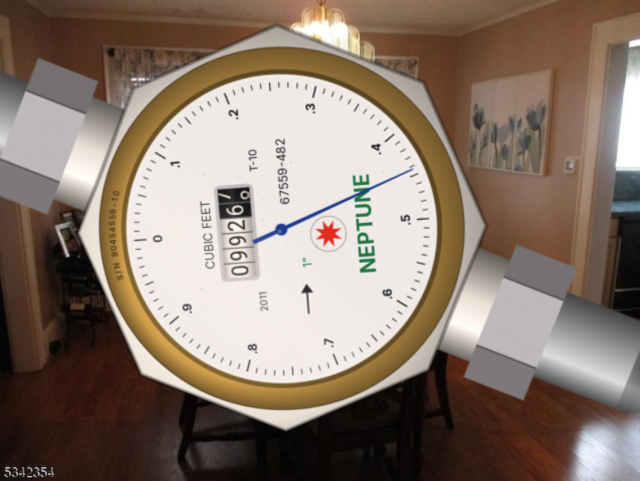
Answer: 99267.44 ft³
